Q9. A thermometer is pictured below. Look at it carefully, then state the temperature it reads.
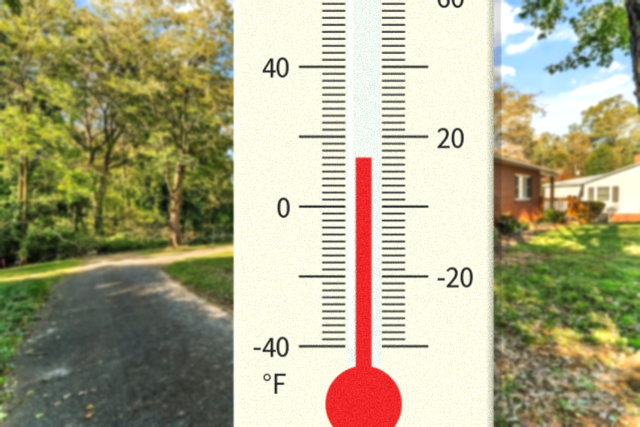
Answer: 14 °F
